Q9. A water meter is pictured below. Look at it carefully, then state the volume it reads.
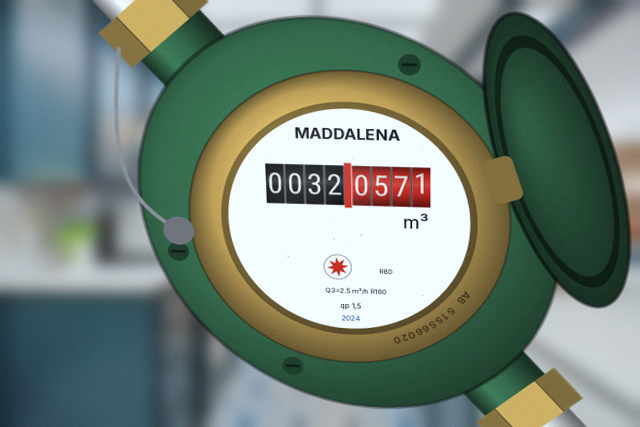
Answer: 32.0571 m³
